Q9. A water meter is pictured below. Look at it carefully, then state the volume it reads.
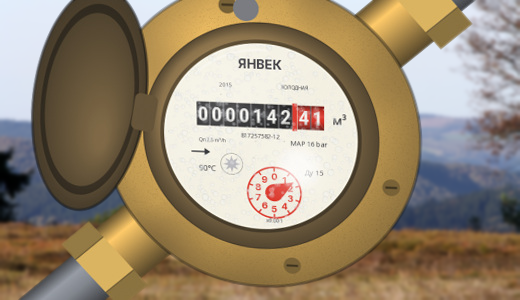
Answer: 142.411 m³
